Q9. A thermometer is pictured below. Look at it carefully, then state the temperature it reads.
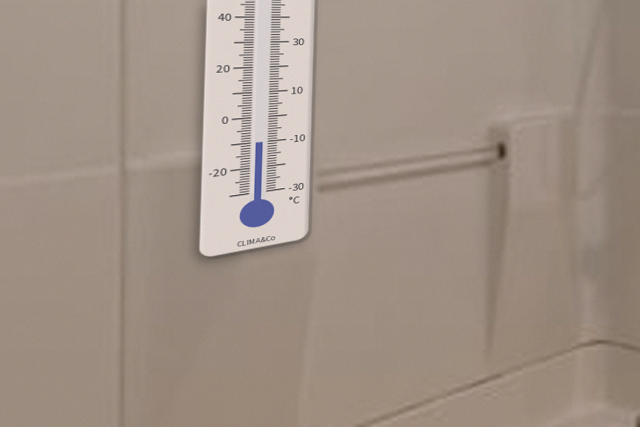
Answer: -10 °C
